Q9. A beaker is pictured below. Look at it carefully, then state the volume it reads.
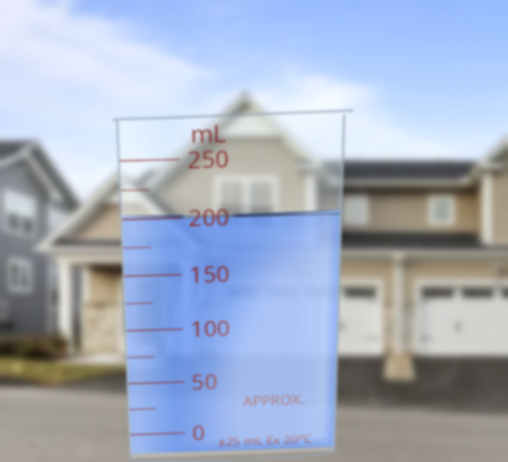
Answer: 200 mL
